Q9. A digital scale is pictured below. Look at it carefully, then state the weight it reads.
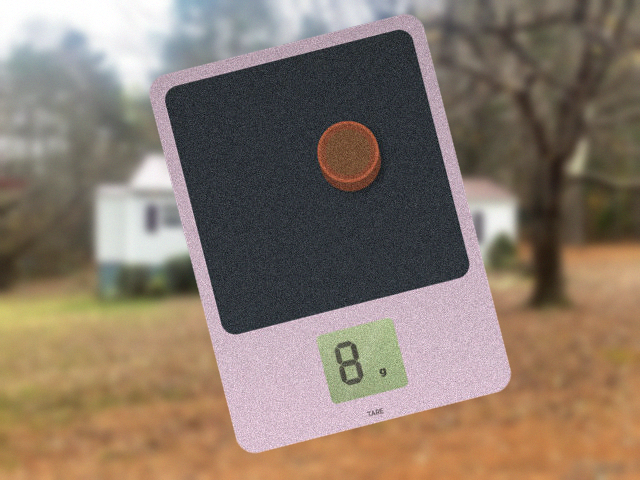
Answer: 8 g
